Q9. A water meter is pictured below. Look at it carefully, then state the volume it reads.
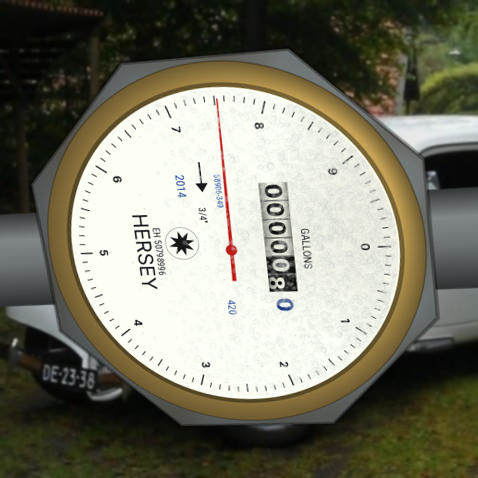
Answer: 77.5 gal
